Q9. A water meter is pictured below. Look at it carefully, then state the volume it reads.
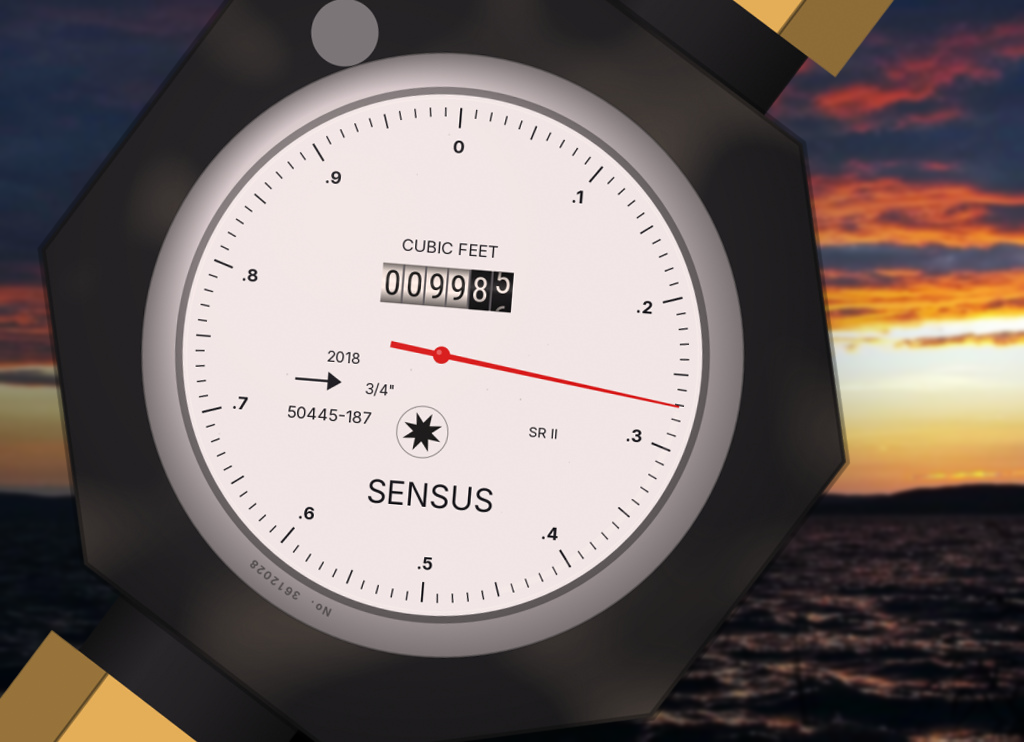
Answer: 9985.27 ft³
